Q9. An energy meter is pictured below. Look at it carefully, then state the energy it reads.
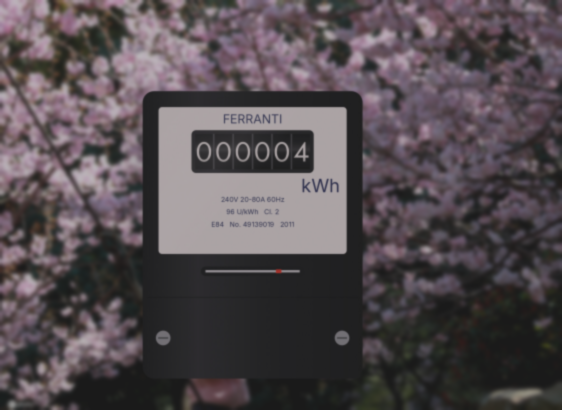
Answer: 4 kWh
